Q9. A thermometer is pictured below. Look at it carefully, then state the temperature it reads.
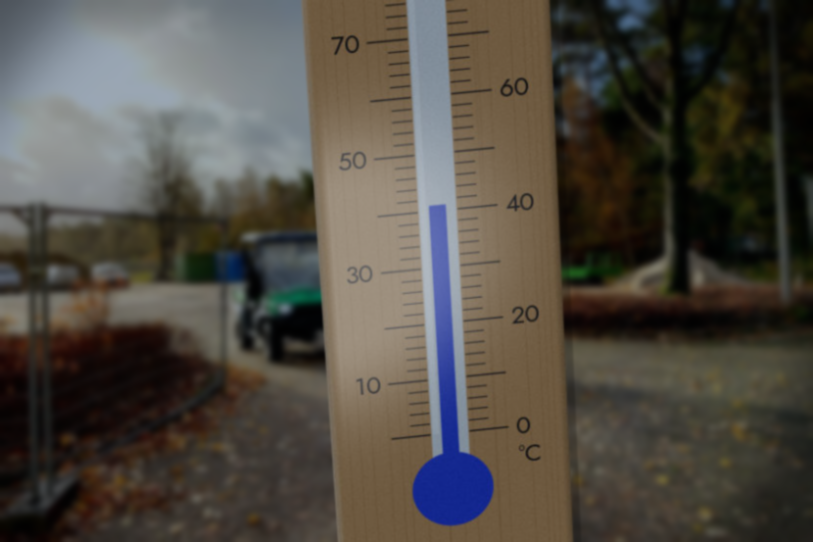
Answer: 41 °C
